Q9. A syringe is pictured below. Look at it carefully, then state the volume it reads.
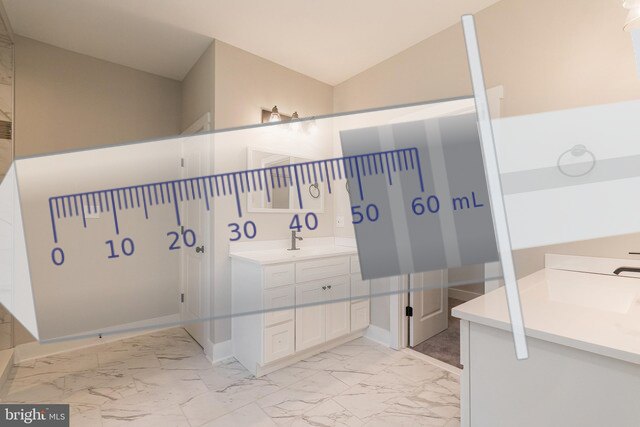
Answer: 48 mL
